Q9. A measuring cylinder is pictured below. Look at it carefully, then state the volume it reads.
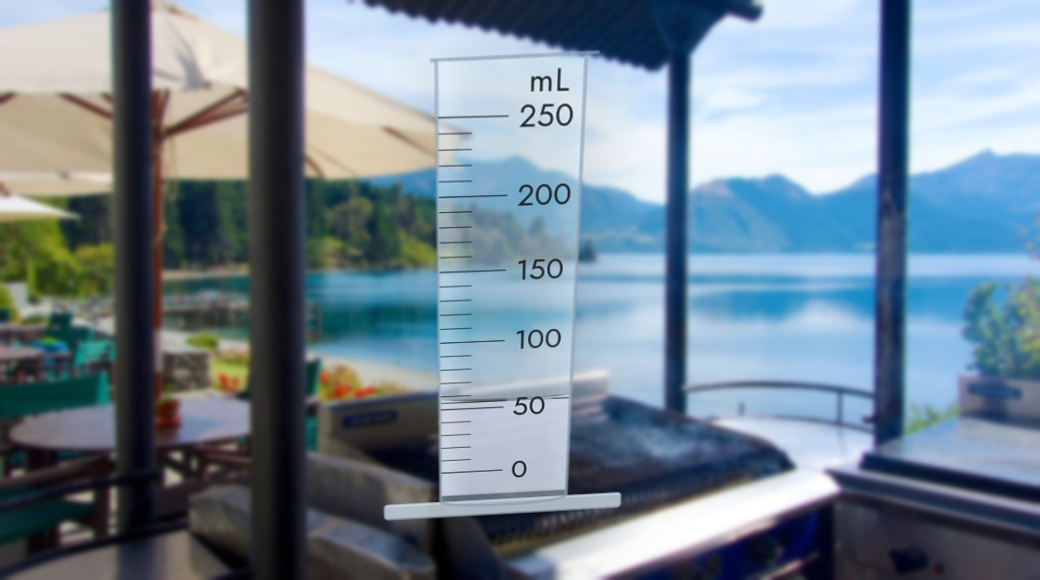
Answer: 55 mL
